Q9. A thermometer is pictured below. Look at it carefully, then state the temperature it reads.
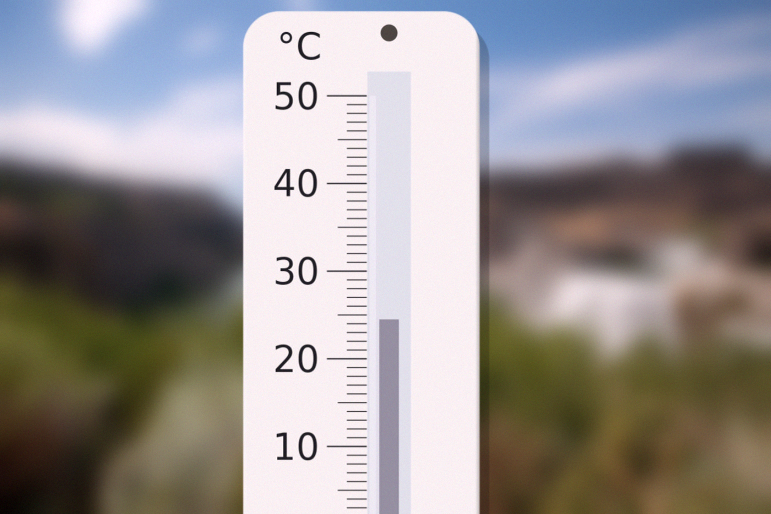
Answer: 24.5 °C
